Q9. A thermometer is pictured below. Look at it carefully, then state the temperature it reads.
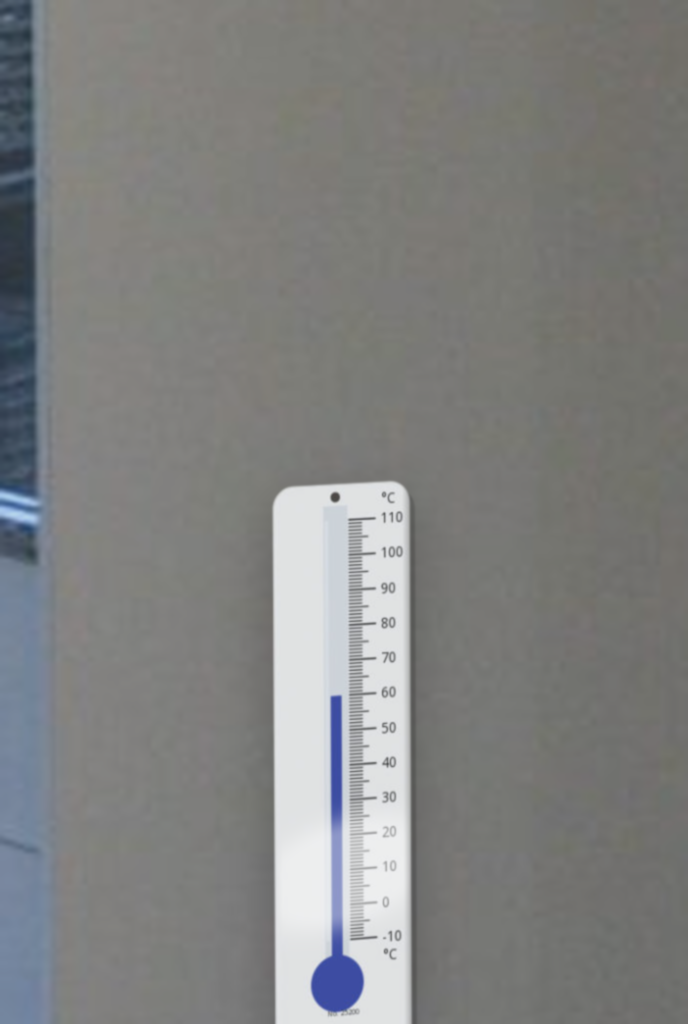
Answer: 60 °C
